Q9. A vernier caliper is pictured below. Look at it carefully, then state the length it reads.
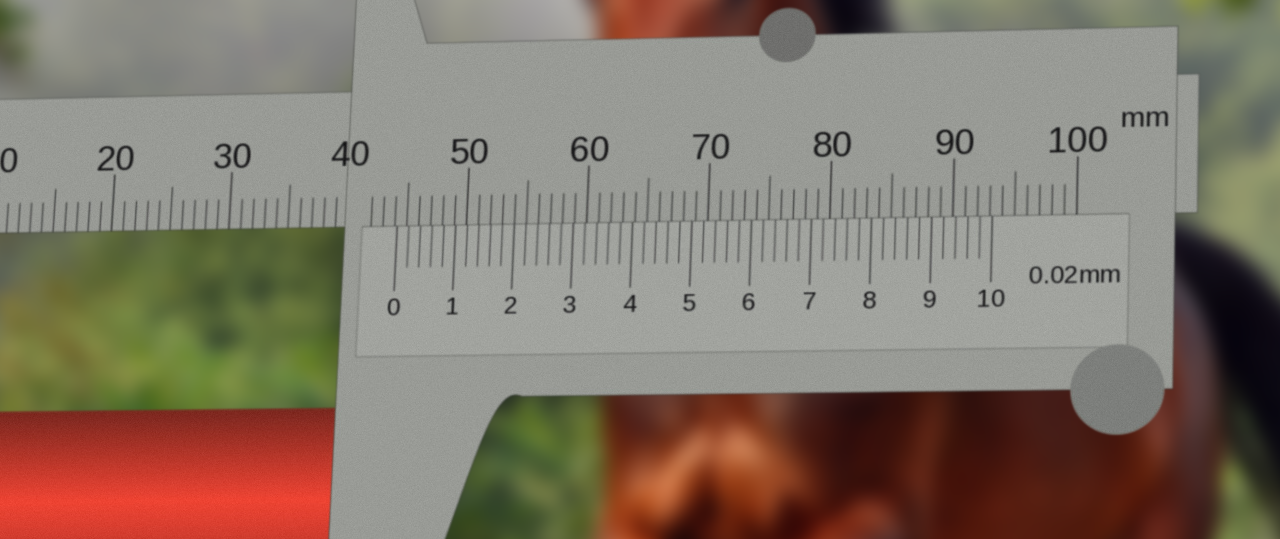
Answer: 44.2 mm
